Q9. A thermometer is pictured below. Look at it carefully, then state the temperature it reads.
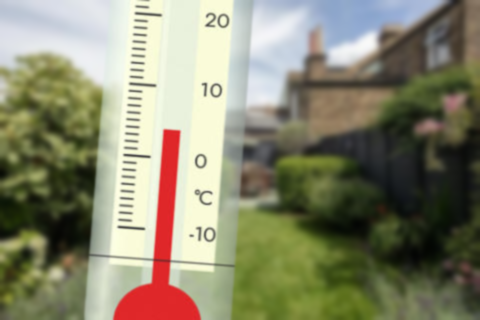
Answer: 4 °C
